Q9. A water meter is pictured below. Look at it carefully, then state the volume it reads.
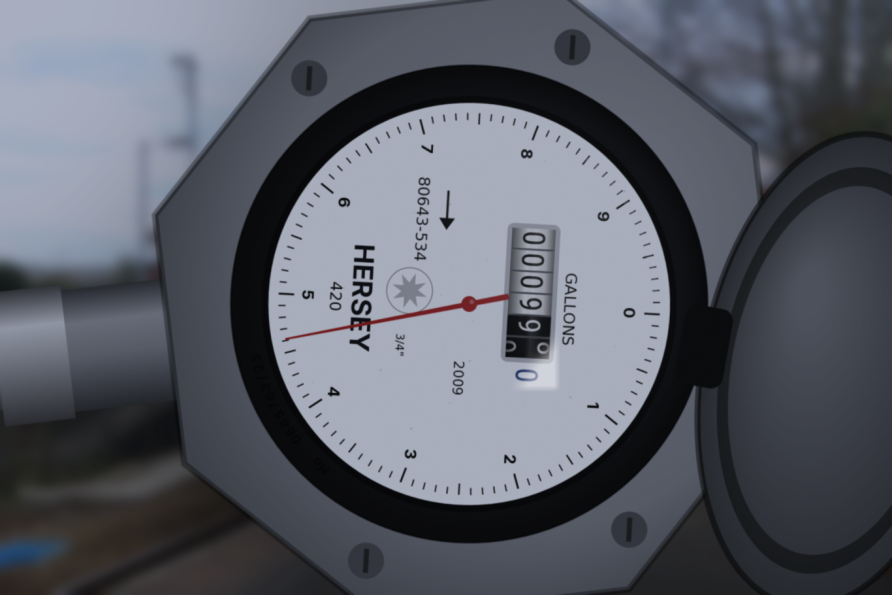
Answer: 9984.6 gal
